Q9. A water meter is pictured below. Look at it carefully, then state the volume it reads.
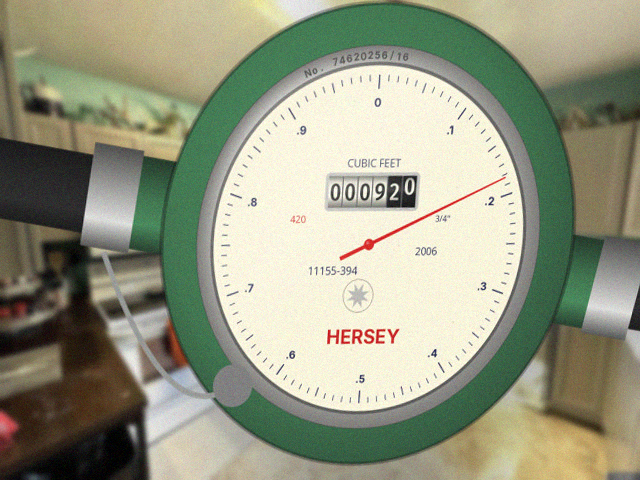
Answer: 920.18 ft³
